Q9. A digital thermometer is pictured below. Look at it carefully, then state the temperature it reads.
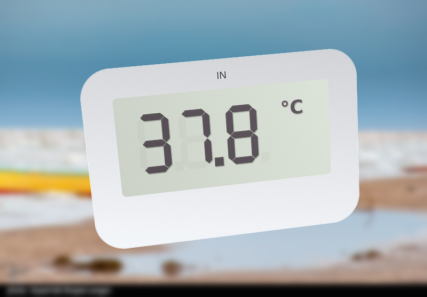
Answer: 37.8 °C
